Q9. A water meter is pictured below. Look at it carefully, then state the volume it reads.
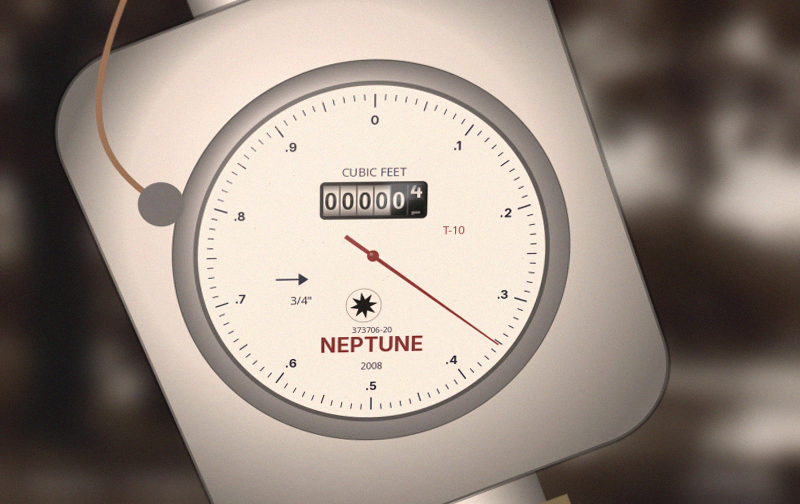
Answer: 4.35 ft³
